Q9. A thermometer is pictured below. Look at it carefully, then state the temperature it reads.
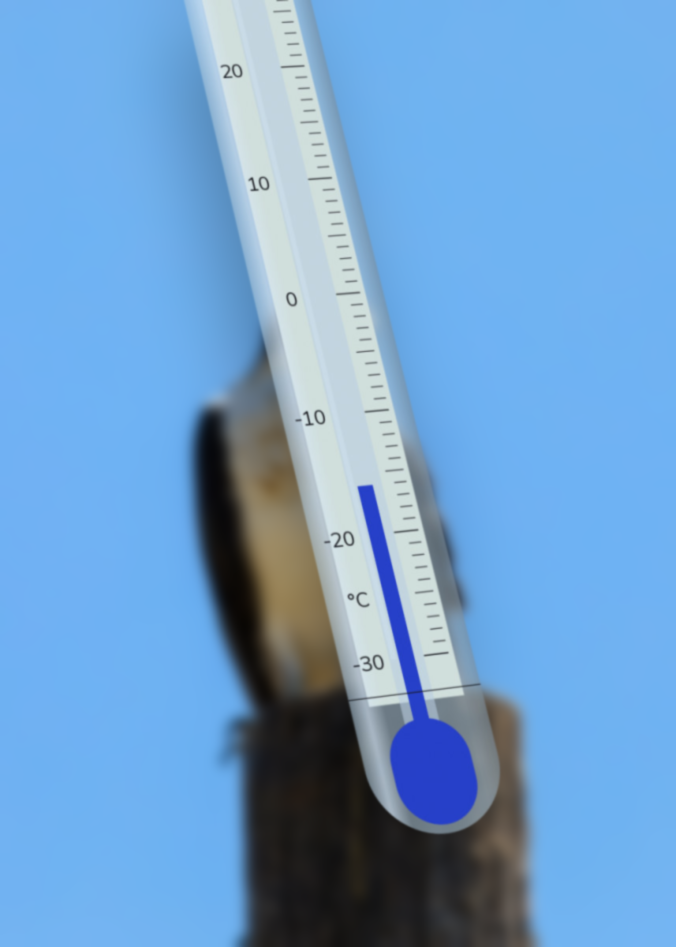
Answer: -16 °C
